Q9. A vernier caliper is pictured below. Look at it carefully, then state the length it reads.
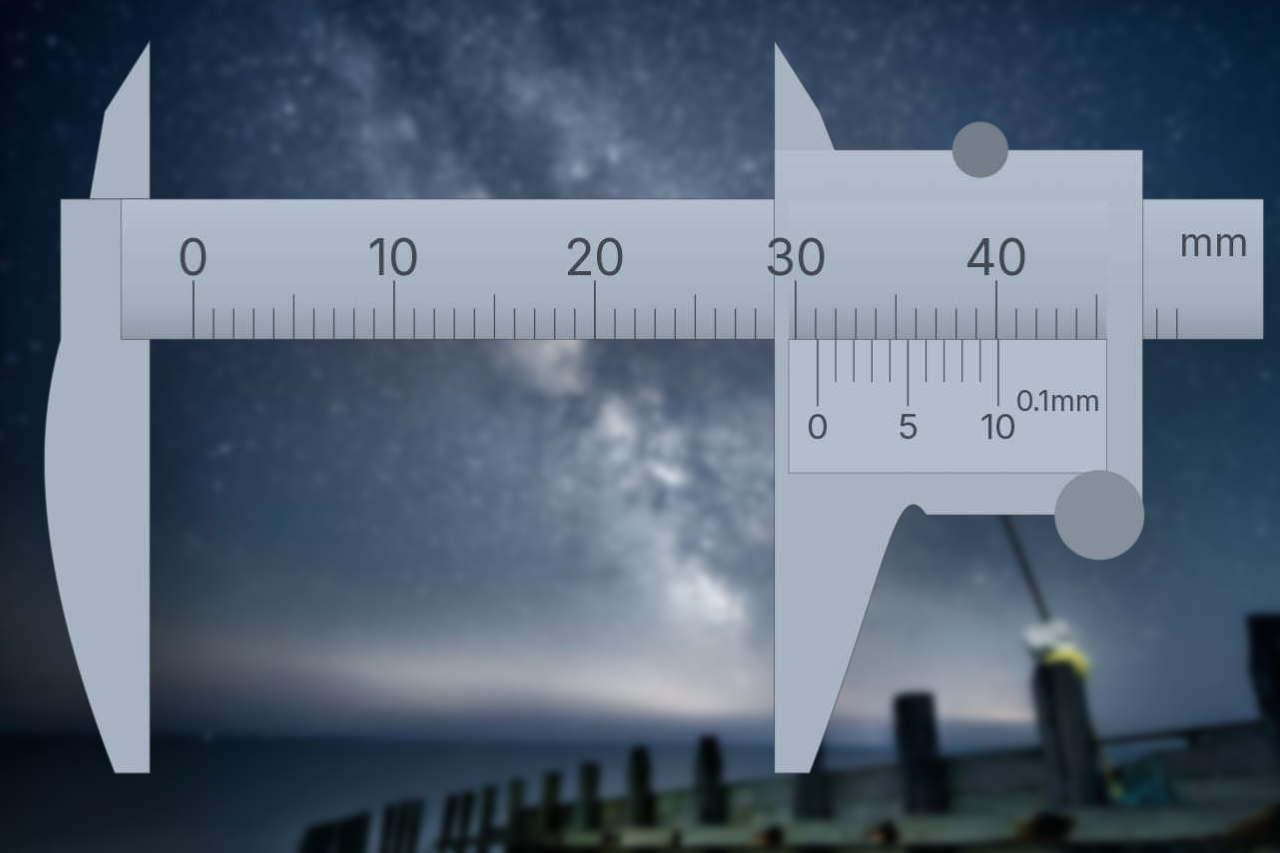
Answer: 31.1 mm
